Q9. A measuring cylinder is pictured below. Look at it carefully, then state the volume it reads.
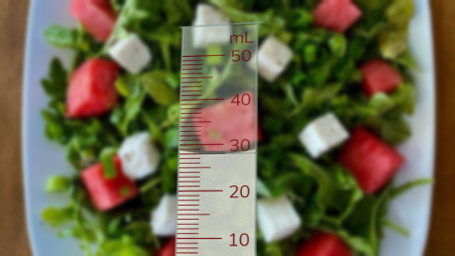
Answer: 28 mL
